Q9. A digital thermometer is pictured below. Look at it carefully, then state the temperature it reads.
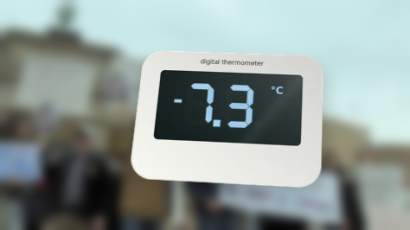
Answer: -7.3 °C
